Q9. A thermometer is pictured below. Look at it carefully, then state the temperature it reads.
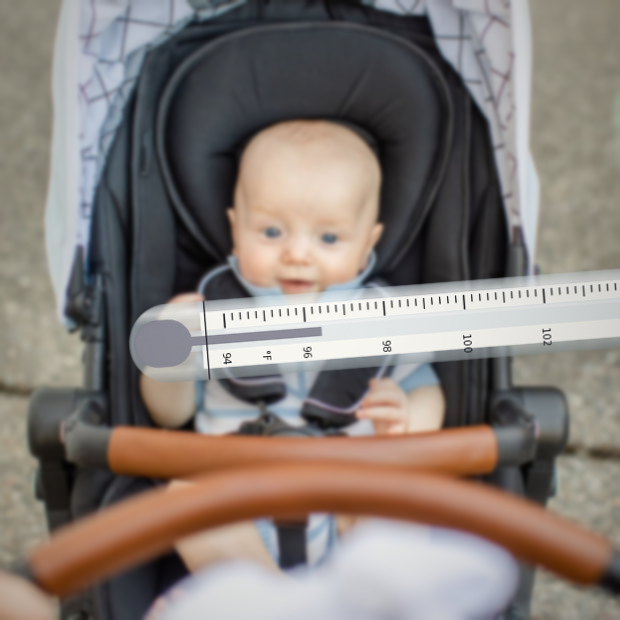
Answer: 96.4 °F
